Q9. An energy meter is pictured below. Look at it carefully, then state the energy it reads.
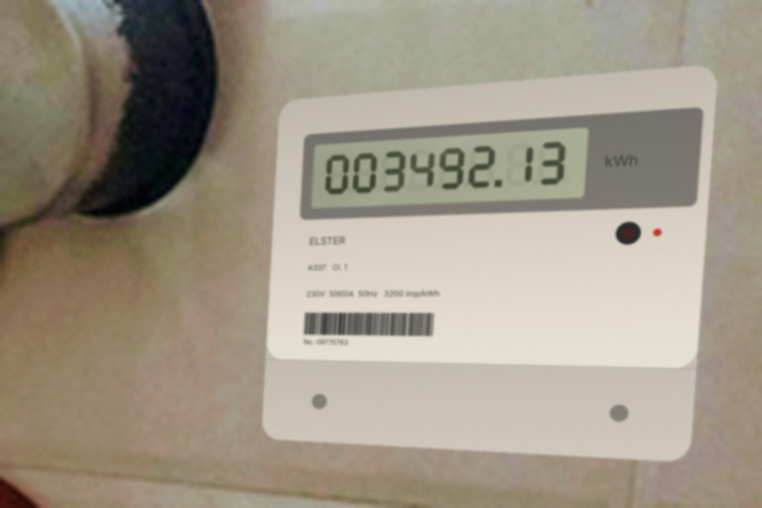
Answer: 3492.13 kWh
